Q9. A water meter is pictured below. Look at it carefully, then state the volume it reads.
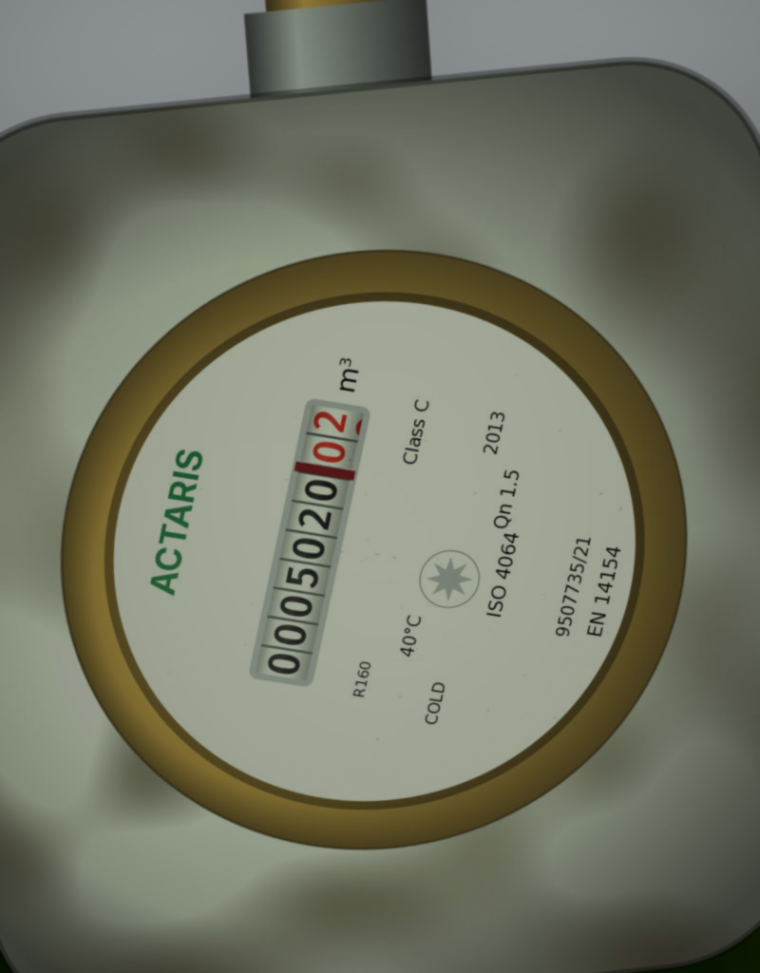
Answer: 5020.02 m³
